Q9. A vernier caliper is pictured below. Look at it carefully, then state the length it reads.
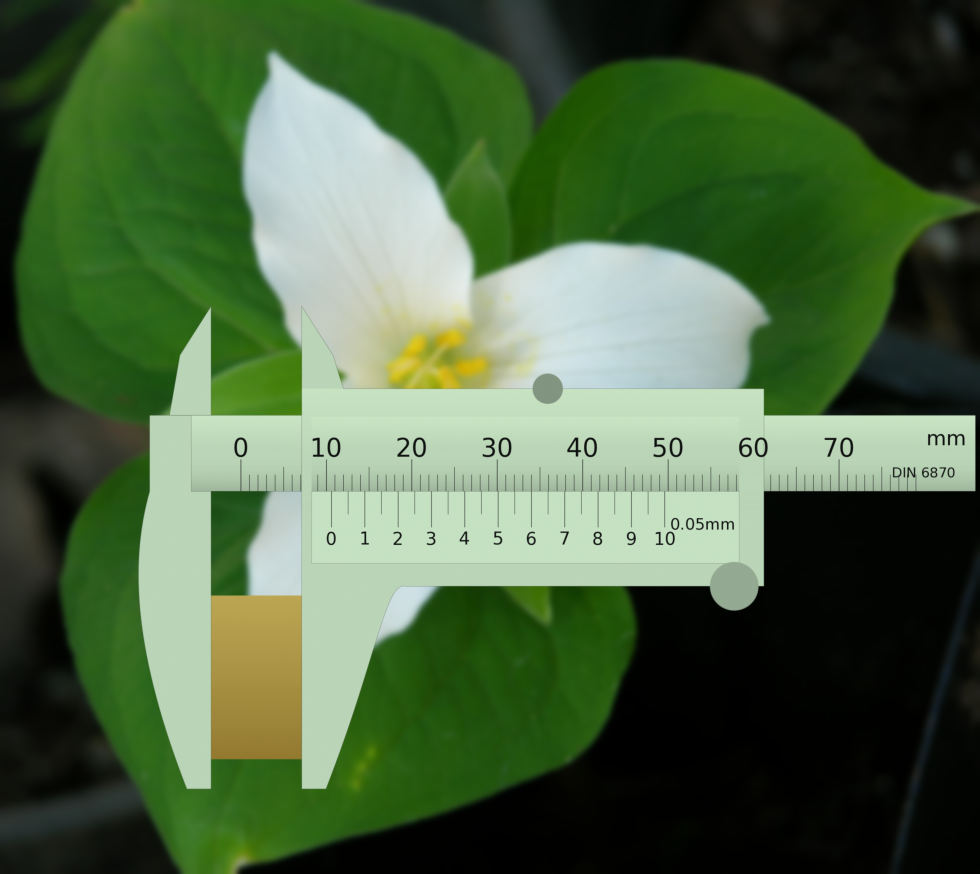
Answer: 10.6 mm
